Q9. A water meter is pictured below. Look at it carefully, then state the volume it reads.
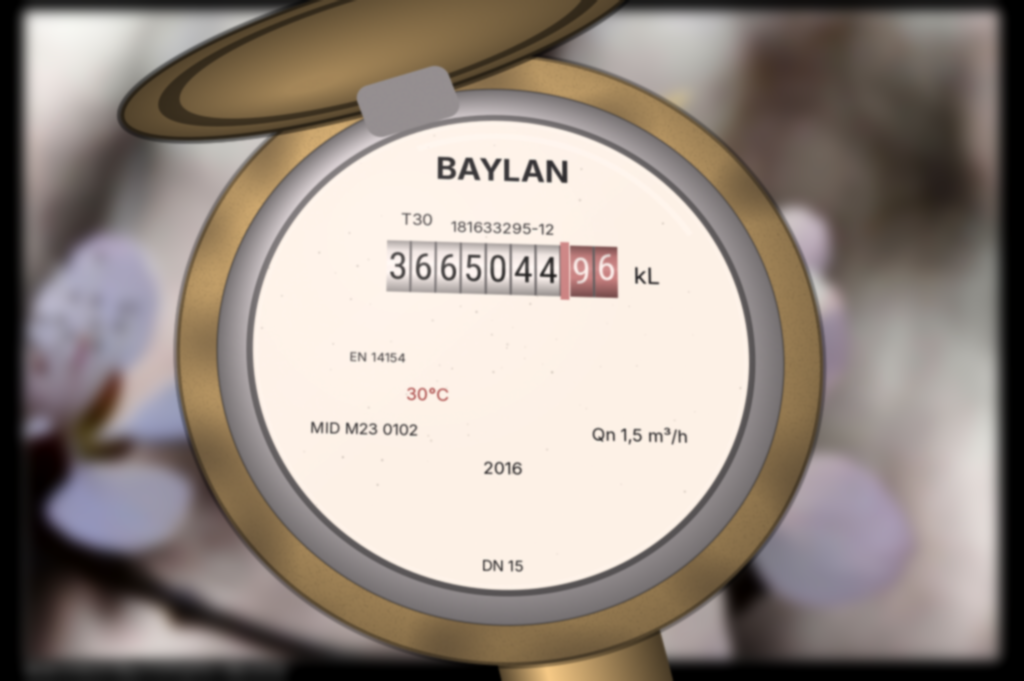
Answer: 3665044.96 kL
